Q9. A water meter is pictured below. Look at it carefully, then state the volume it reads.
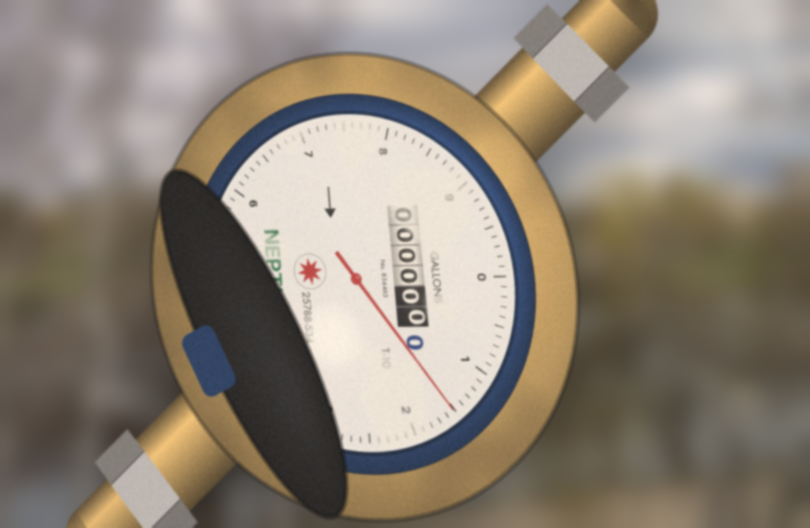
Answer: 1.5 gal
